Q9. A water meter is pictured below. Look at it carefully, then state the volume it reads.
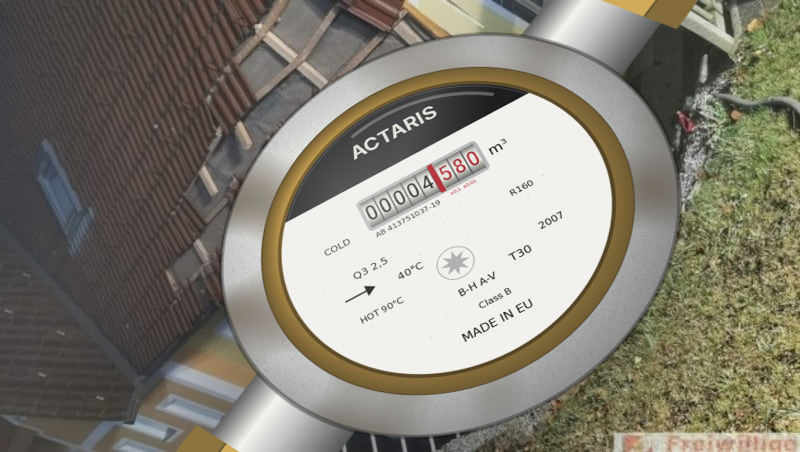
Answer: 4.580 m³
